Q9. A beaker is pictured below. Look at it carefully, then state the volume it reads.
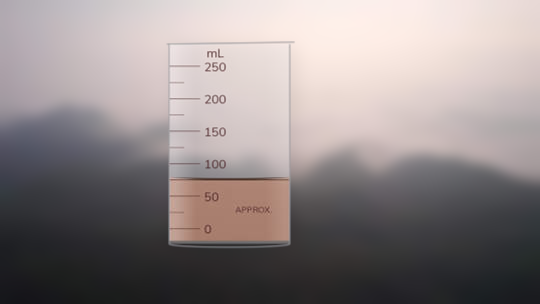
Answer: 75 mL
